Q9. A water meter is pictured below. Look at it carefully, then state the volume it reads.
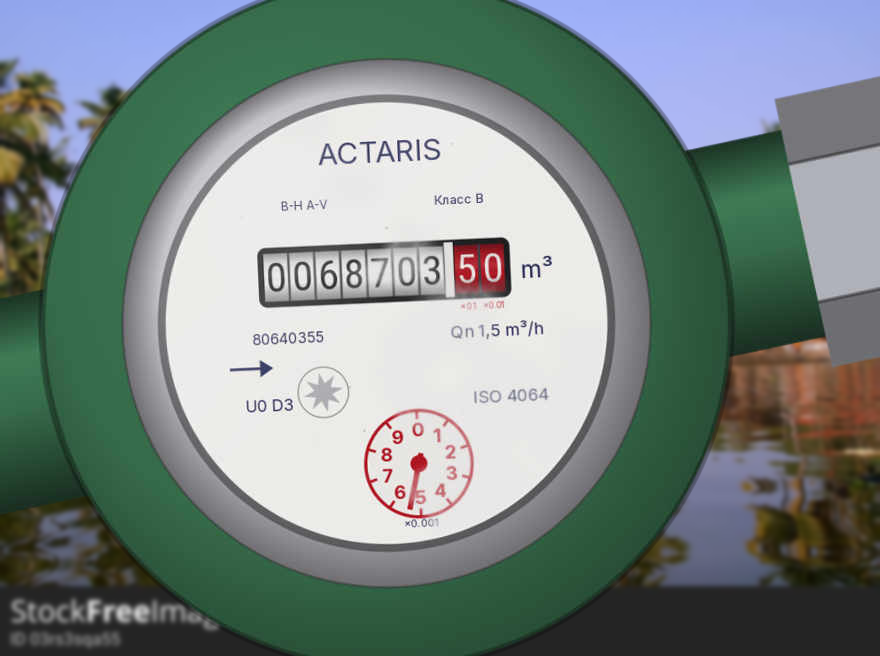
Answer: 68703.505 m³
